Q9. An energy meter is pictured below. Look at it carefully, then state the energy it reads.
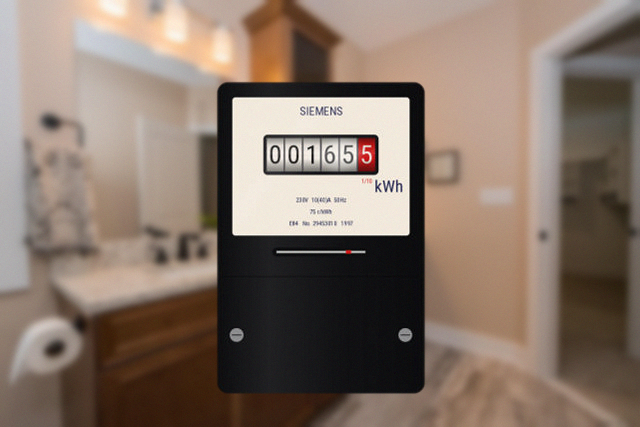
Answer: 165.5 kWh
